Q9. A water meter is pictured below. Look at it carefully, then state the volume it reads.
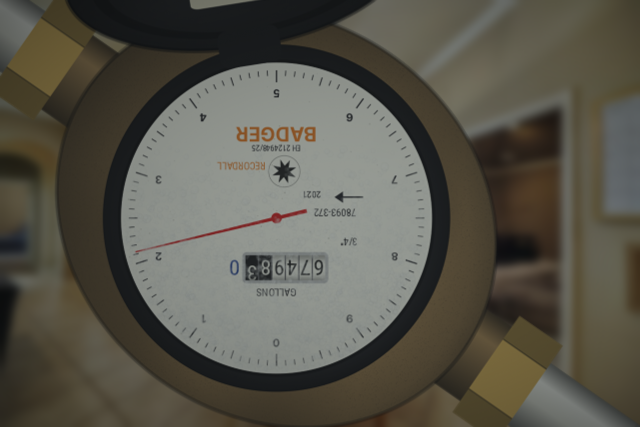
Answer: 6749832.1 gal
